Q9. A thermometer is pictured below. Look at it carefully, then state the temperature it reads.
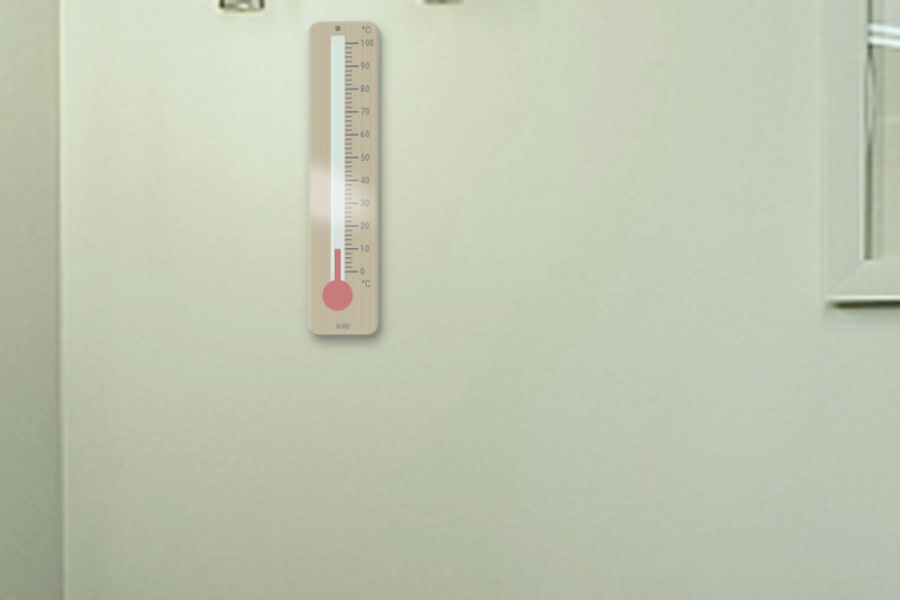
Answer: 10 °C
